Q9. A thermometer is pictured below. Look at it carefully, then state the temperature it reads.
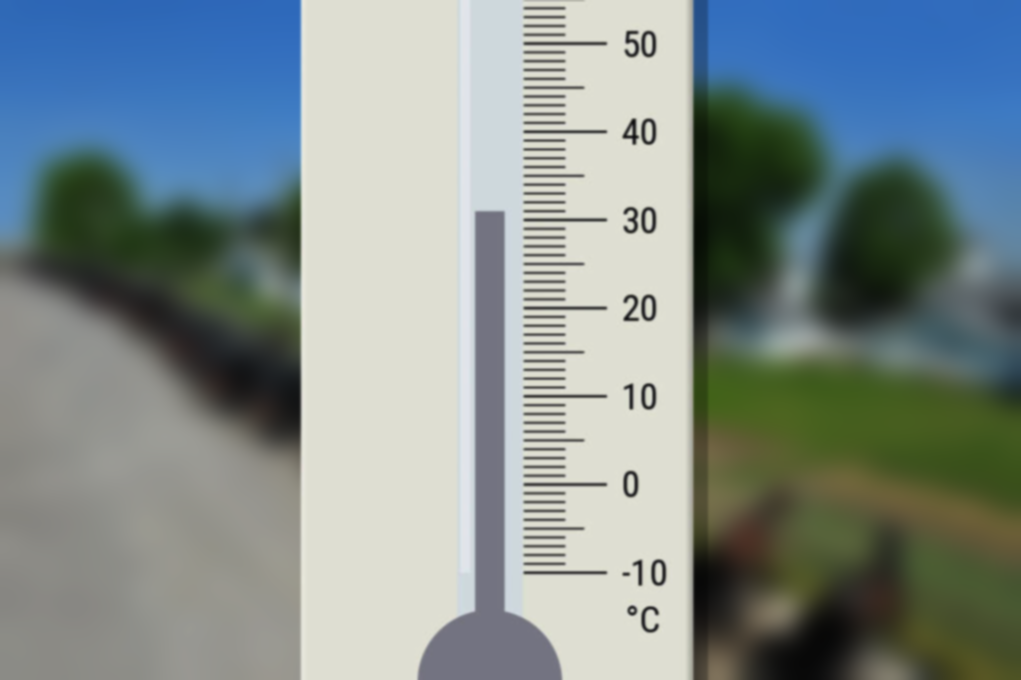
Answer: 31 °C
